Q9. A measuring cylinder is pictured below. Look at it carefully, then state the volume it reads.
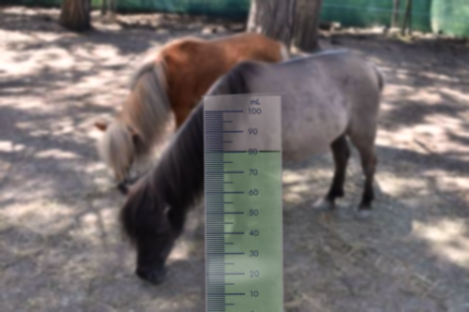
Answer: 80 mL
